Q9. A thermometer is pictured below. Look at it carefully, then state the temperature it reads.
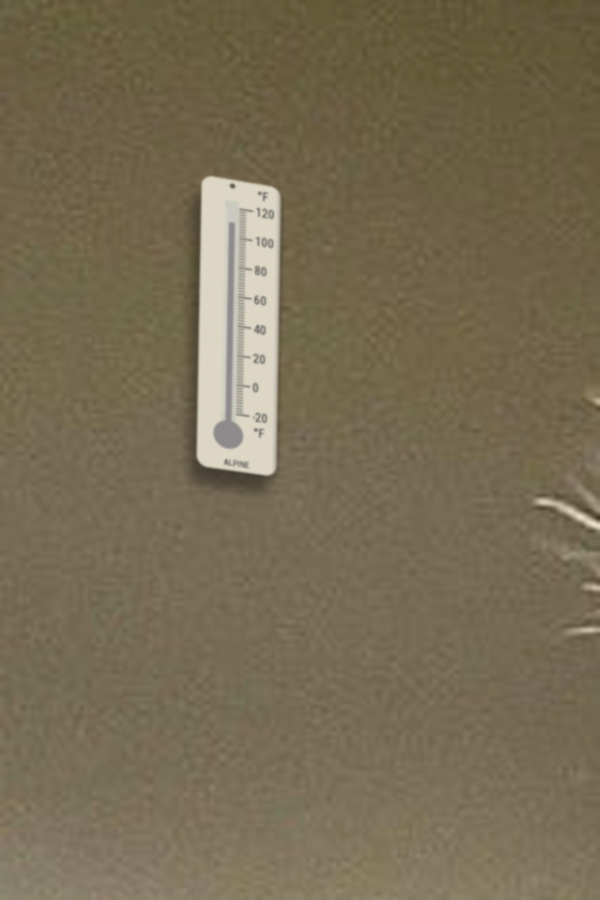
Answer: 110 °F
